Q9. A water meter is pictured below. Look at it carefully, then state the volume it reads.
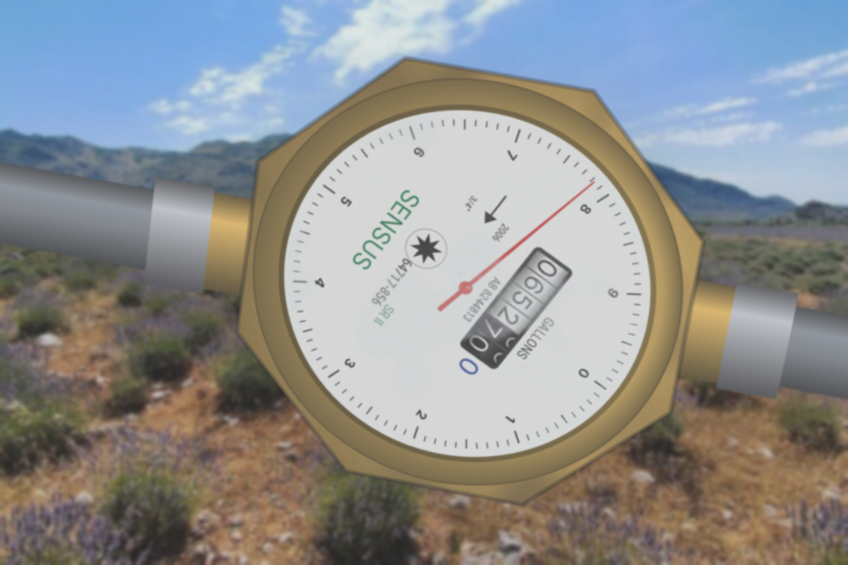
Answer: 652697.8 gal
